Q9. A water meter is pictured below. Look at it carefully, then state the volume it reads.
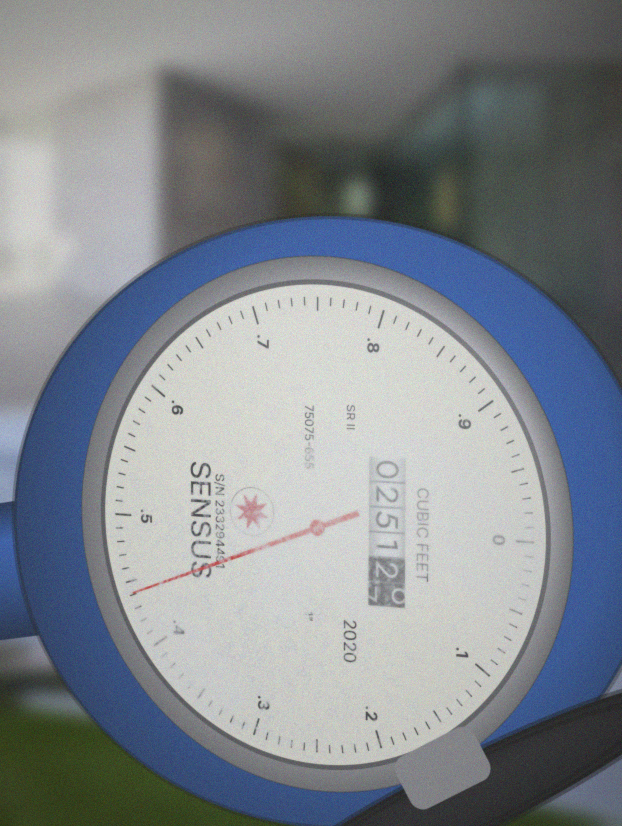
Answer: 25126.44 ft³
